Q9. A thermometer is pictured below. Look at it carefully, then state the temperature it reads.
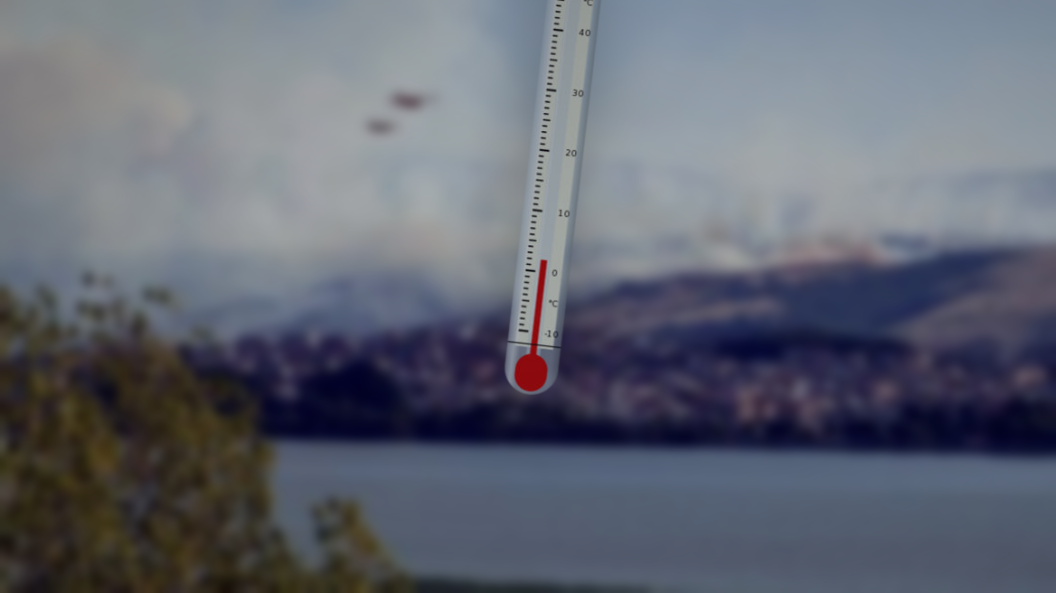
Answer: 2 °C
